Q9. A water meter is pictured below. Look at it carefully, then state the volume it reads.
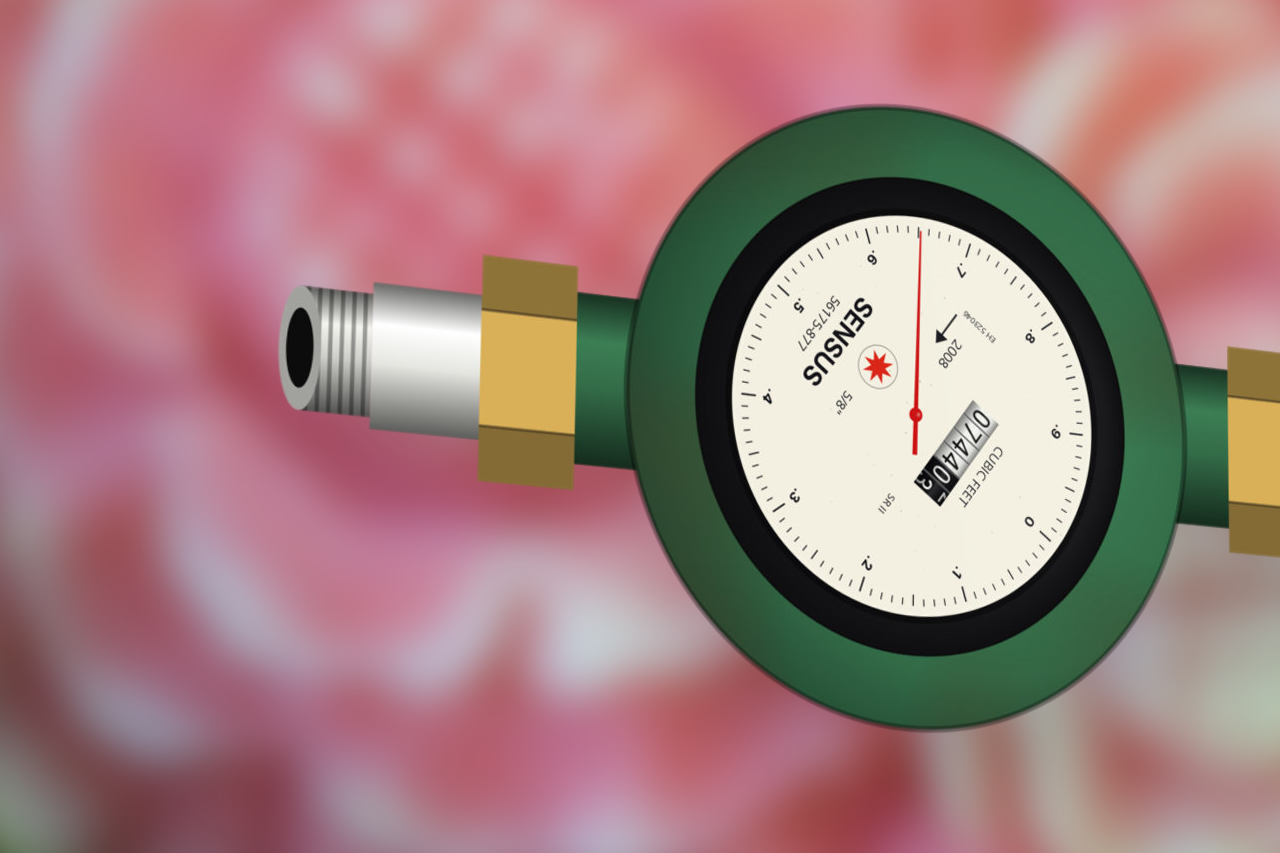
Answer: 74402.65 ft³
